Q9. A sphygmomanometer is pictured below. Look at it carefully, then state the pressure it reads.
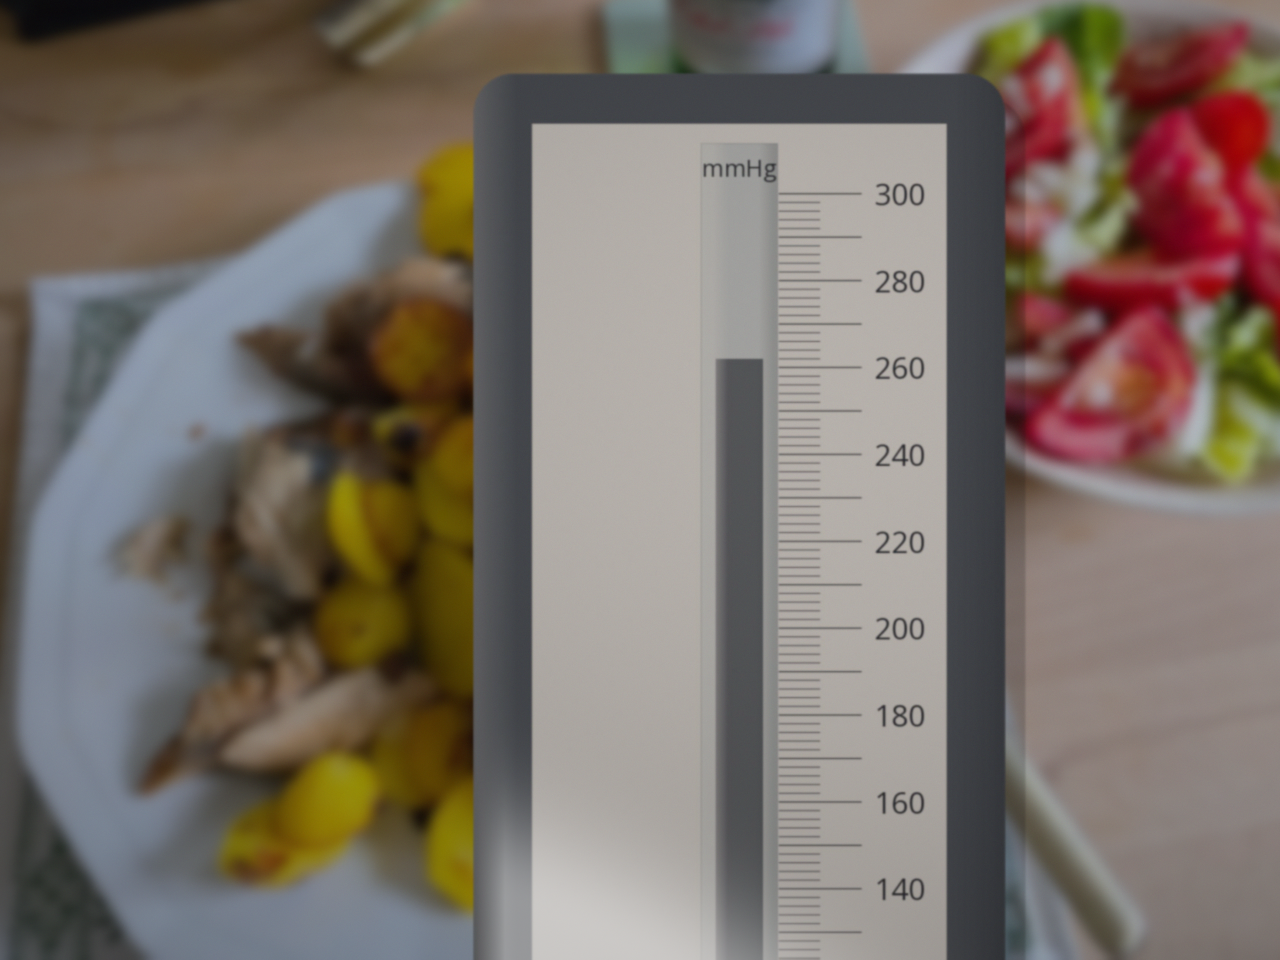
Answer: 262 mmHg
